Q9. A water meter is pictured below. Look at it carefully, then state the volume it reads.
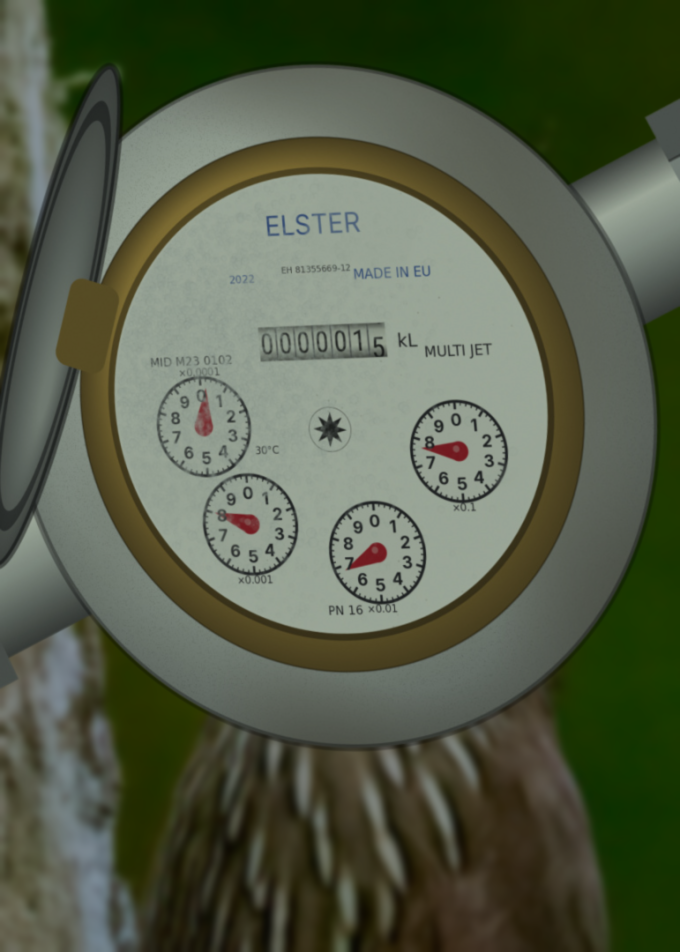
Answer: 14.7680 kL
